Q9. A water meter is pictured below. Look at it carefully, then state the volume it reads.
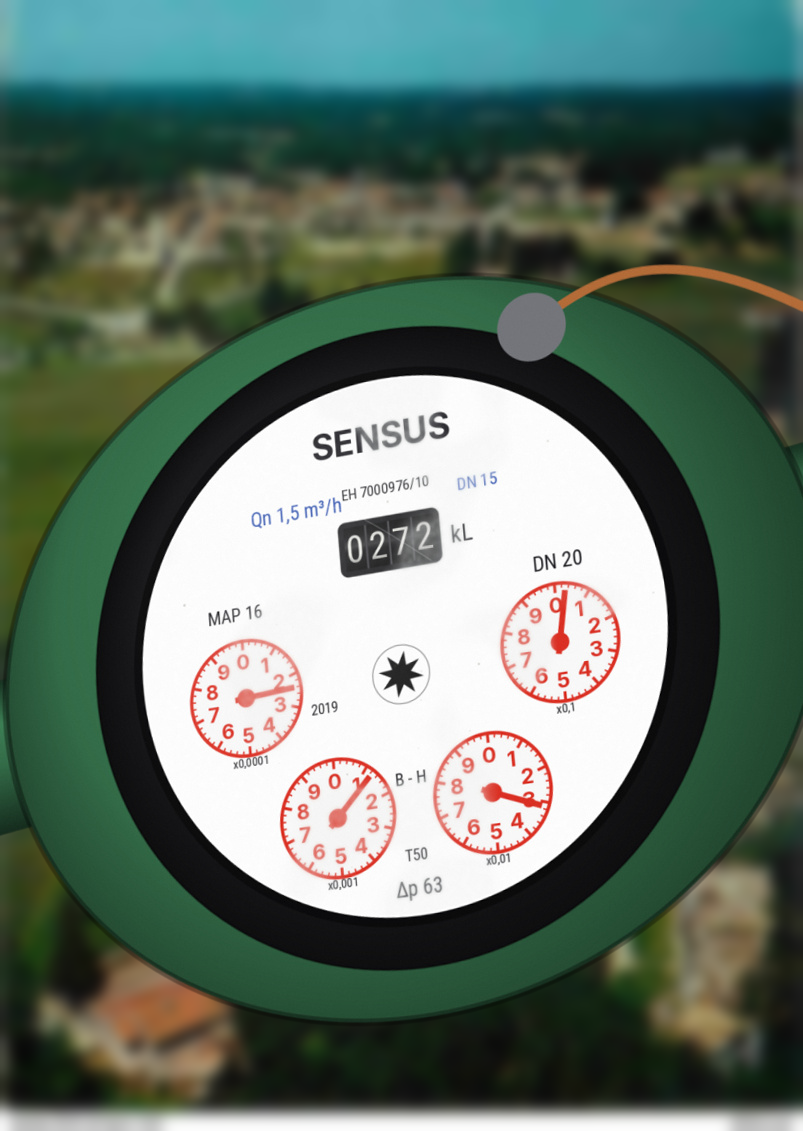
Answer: 272.0312 kL
